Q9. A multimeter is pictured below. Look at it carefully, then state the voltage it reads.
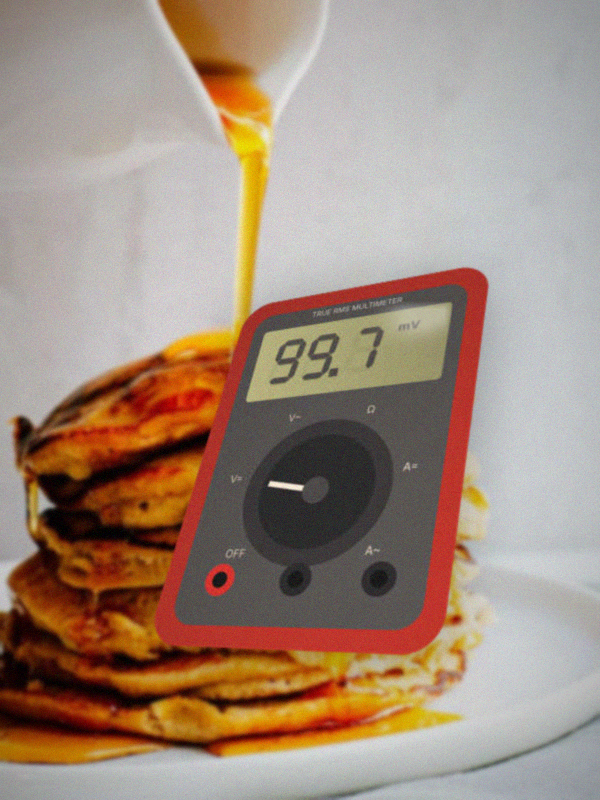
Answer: 99.7 mV
